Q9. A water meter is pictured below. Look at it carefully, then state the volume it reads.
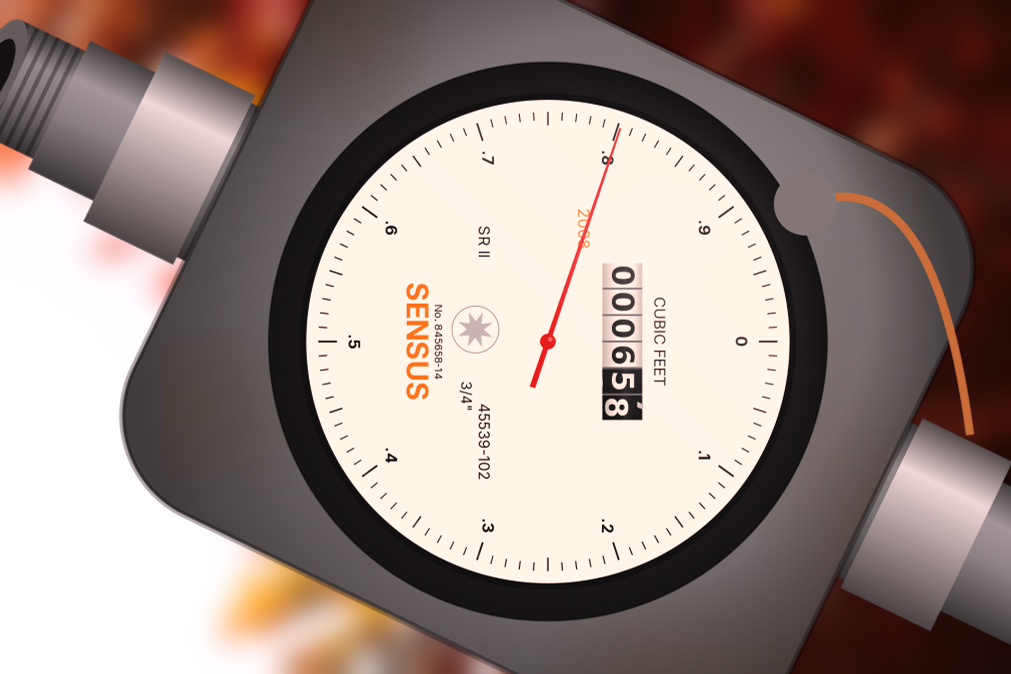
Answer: 657.80 ft³
